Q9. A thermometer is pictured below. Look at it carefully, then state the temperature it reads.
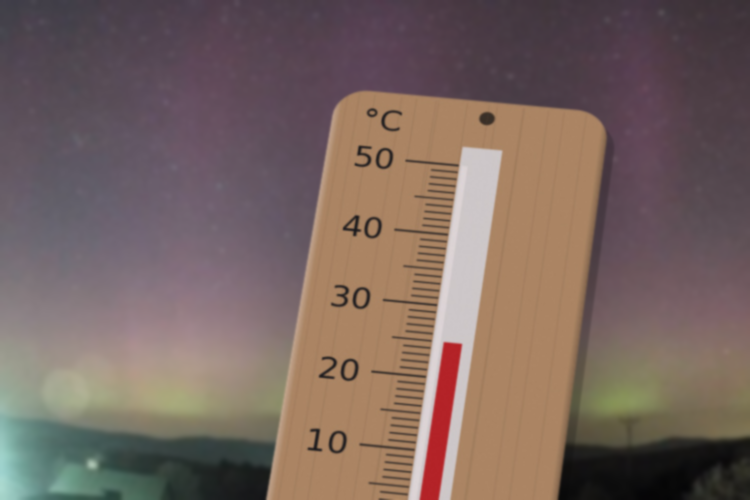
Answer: 25 °C
